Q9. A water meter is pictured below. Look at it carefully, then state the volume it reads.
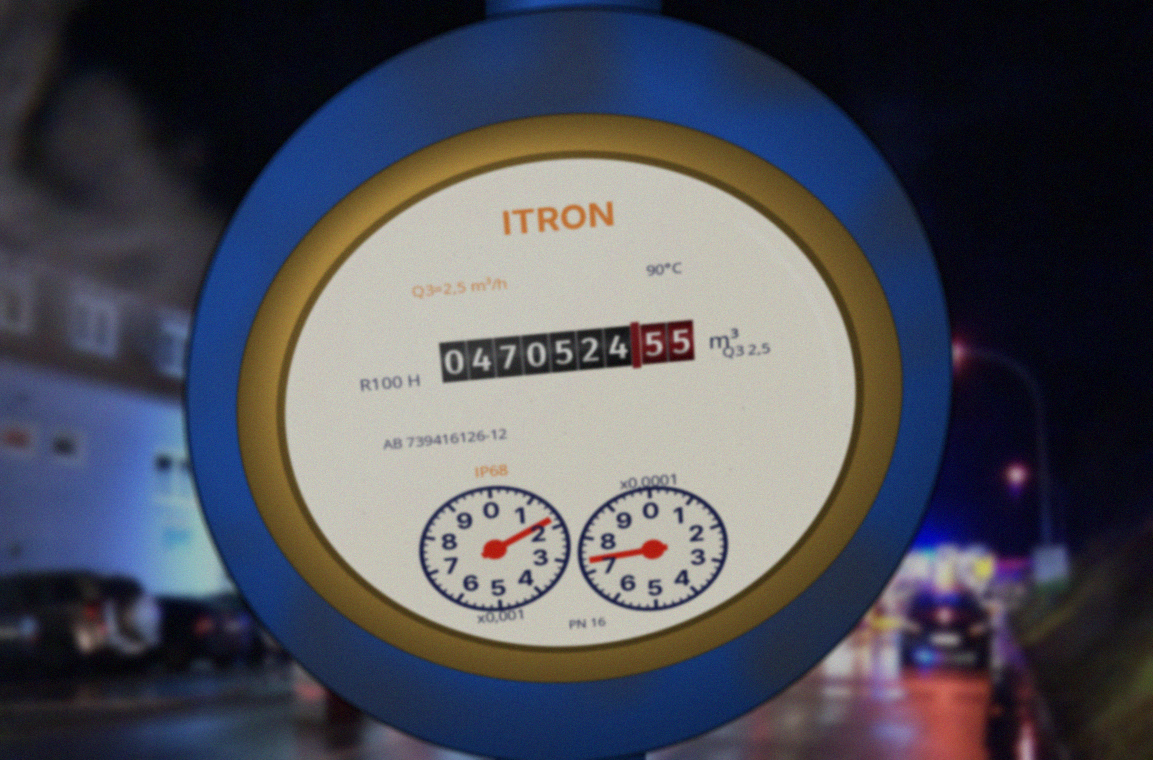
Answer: 470524.5517 m³
